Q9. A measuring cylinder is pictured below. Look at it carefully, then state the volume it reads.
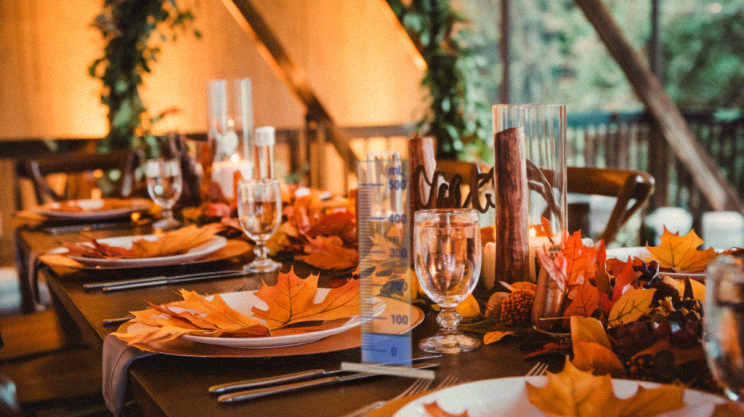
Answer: 50 mL
